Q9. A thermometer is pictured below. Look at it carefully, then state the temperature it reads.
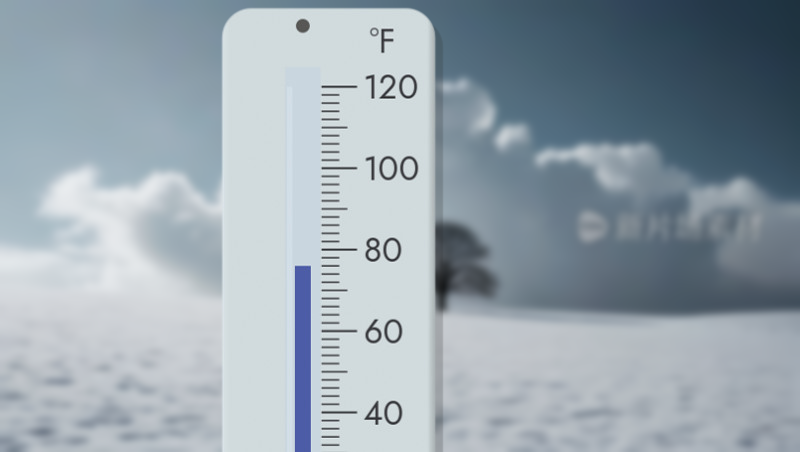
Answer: 76 °F
